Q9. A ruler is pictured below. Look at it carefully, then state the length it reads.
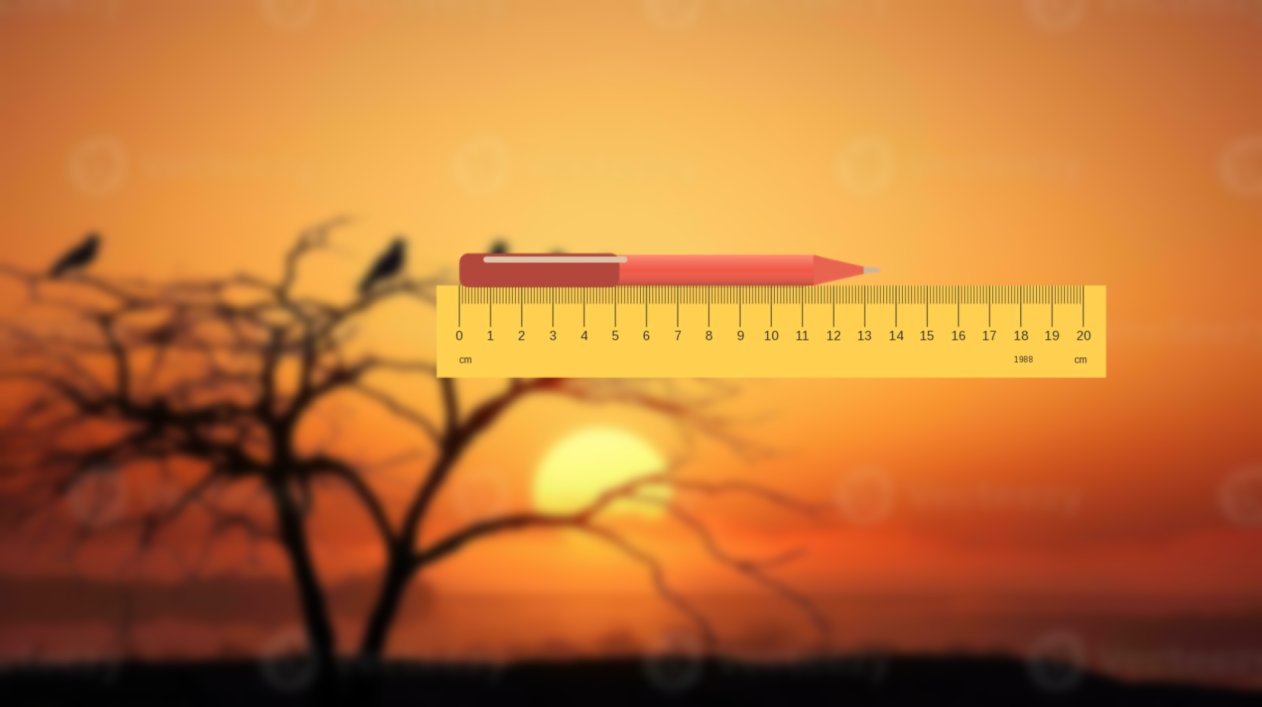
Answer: 13.5 cm
